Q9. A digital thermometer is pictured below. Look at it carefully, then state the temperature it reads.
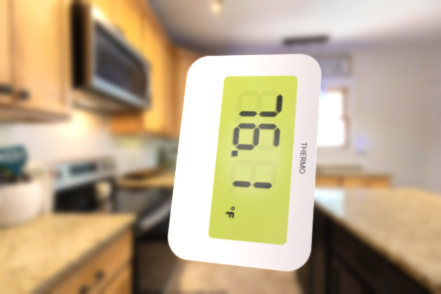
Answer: 76.1 °F
